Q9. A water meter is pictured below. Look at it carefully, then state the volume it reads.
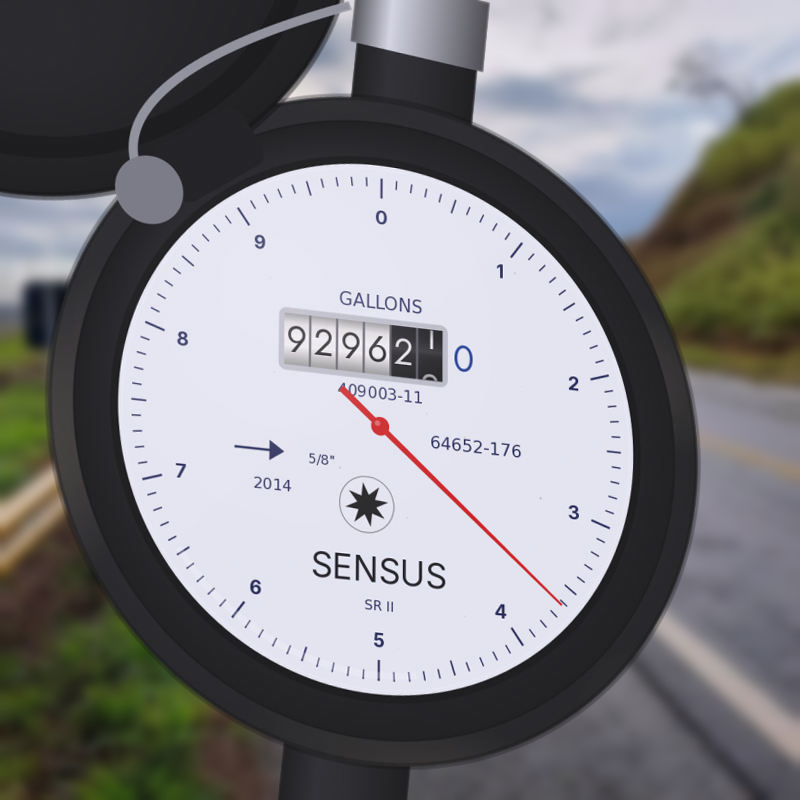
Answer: 9296213.6 gal
